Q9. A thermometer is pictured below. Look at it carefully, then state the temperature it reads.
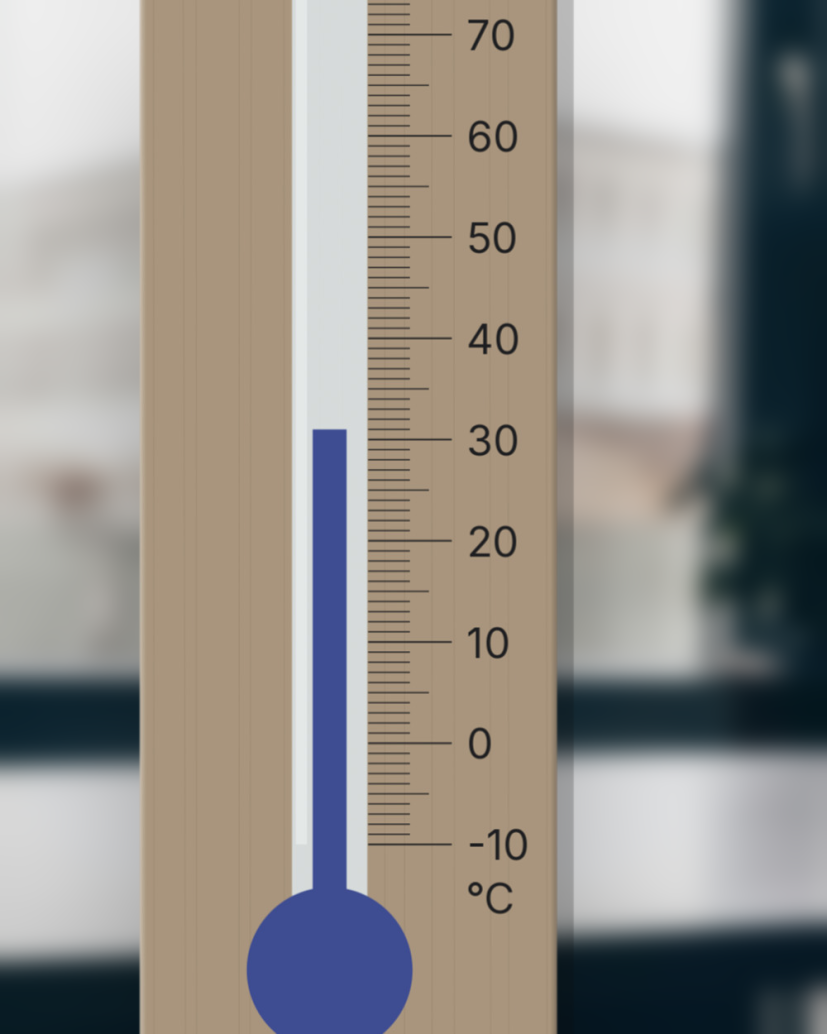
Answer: 31 °C
